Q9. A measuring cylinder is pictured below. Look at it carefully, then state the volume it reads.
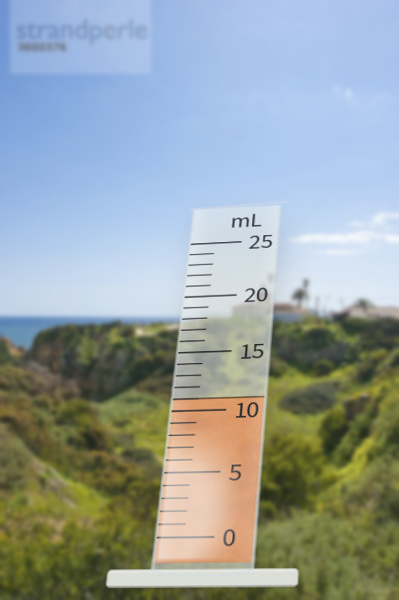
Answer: 11 mL
